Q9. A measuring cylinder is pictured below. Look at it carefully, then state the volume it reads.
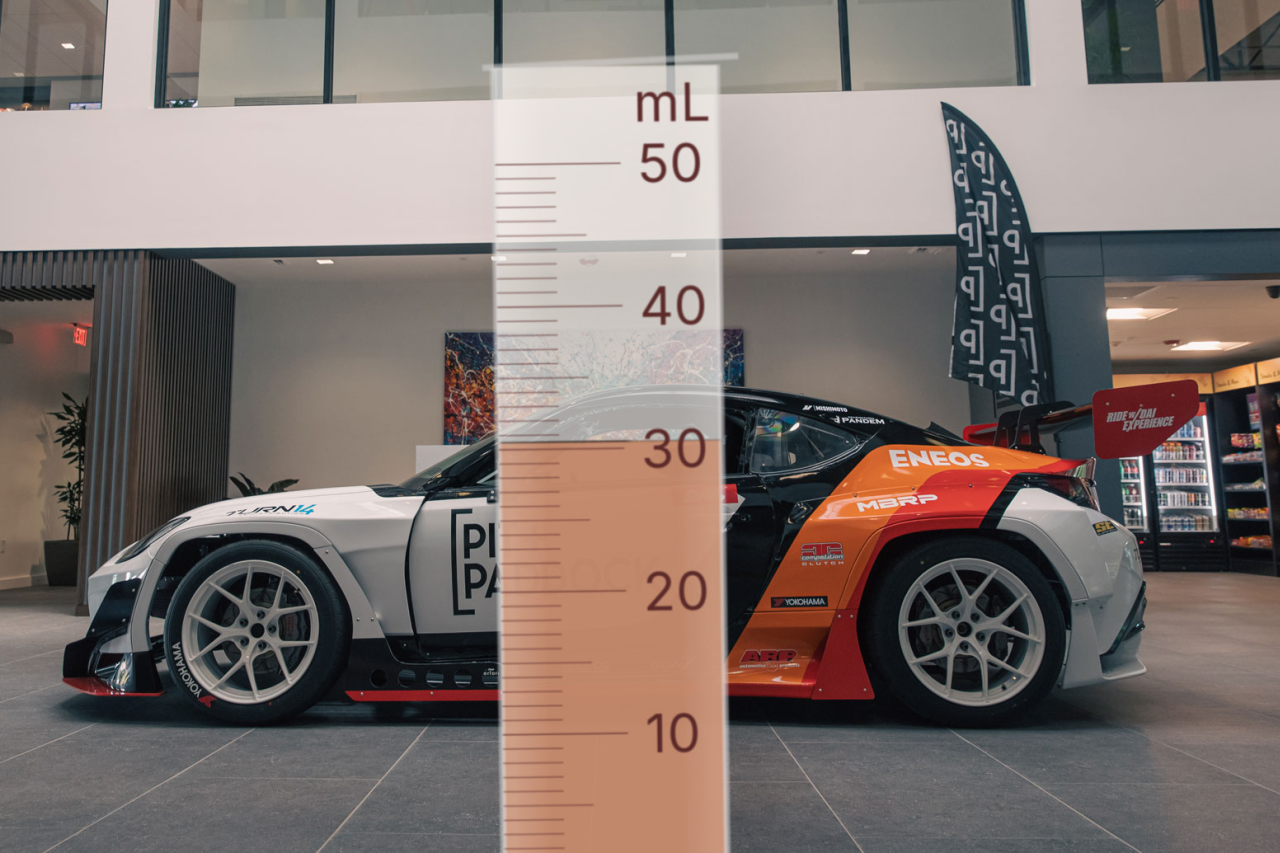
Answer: 30.5 mL
